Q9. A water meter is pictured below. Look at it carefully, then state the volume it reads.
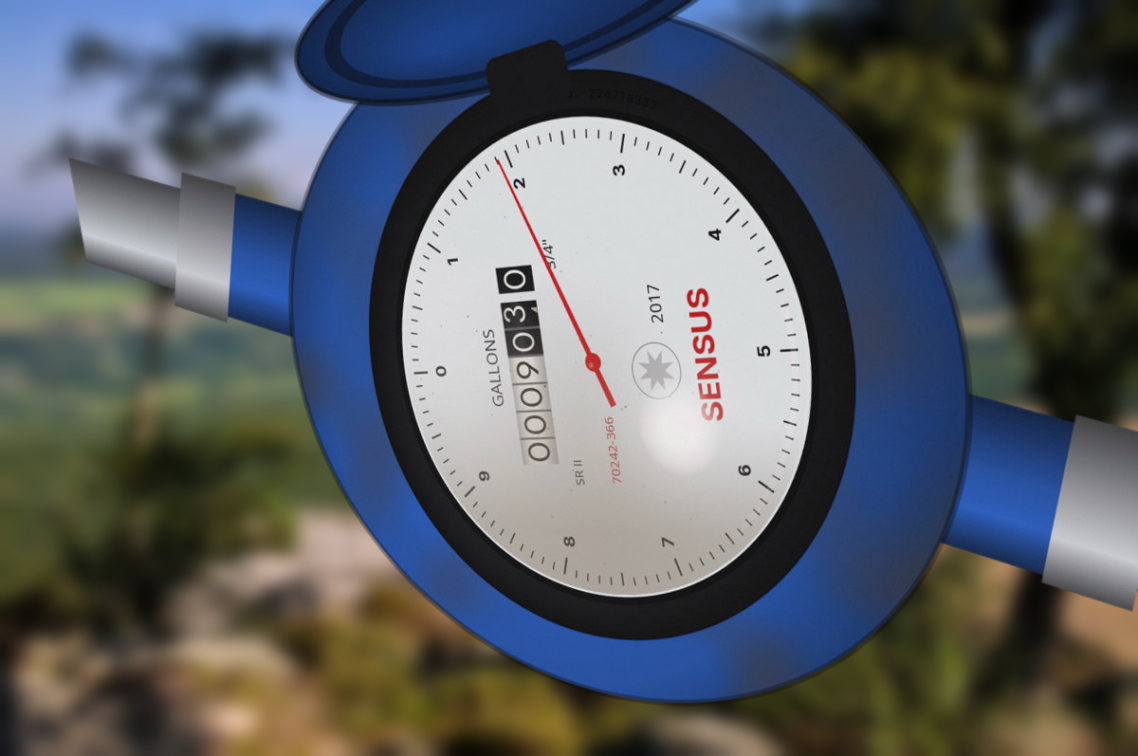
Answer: 9031.9 gal
